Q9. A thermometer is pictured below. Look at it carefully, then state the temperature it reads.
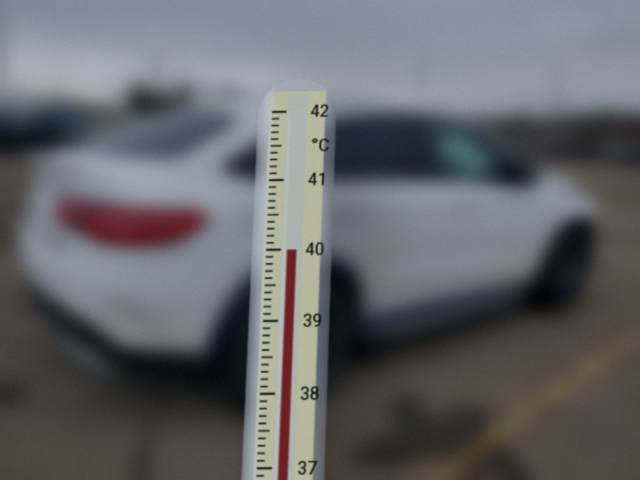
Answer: 40 °C
